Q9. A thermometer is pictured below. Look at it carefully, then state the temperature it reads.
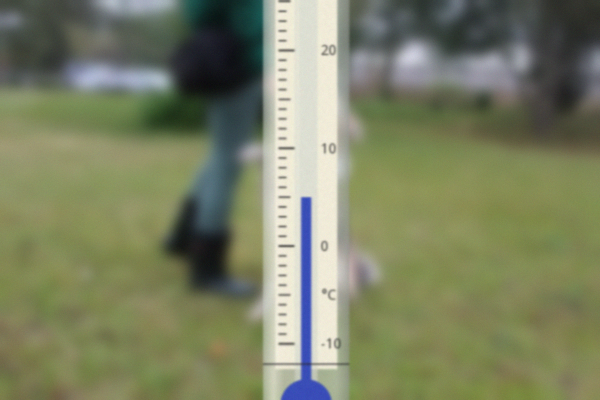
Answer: 5 °C
